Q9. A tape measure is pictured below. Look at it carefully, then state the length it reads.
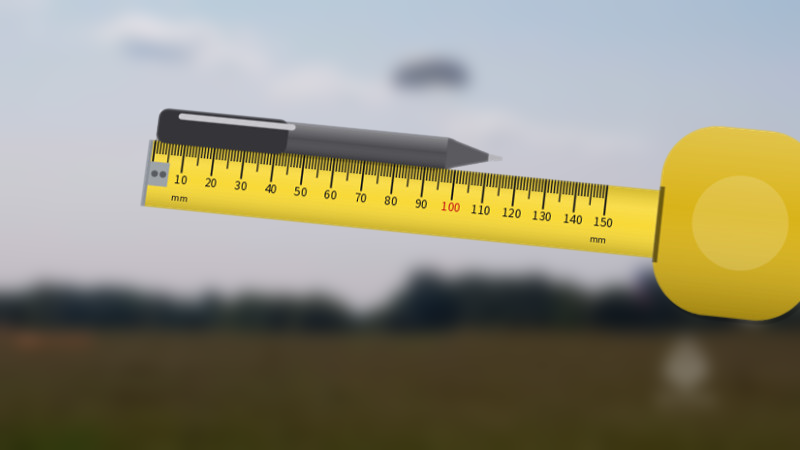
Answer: 115 mm
